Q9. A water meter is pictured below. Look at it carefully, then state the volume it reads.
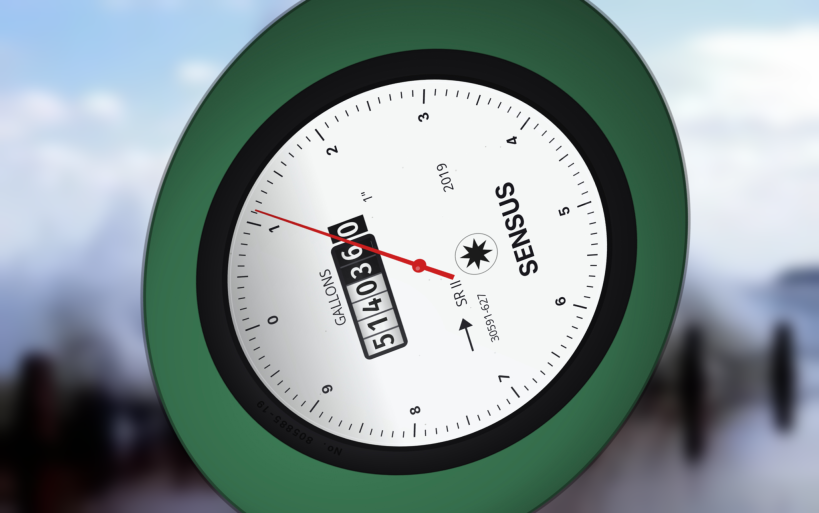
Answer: 5140361.1 gal
